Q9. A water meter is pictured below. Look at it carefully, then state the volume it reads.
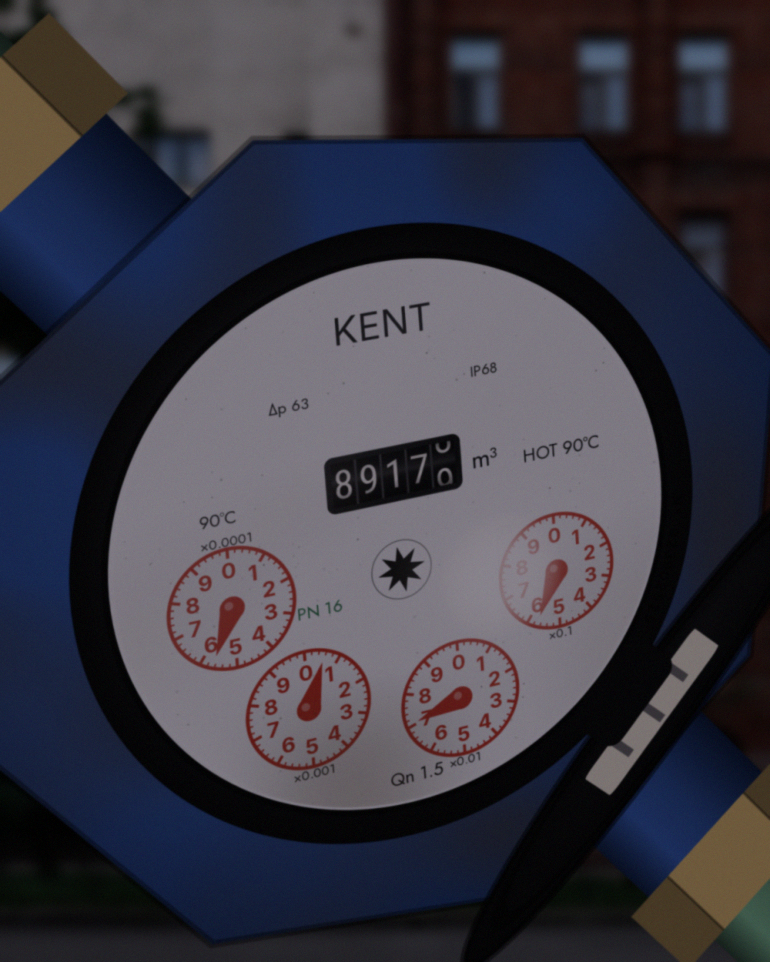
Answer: 89178.5705 m³
